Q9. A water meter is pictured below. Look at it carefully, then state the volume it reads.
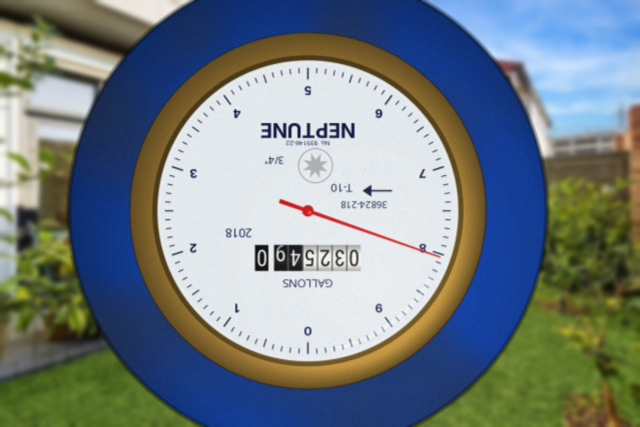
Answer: 325488.0 gal
